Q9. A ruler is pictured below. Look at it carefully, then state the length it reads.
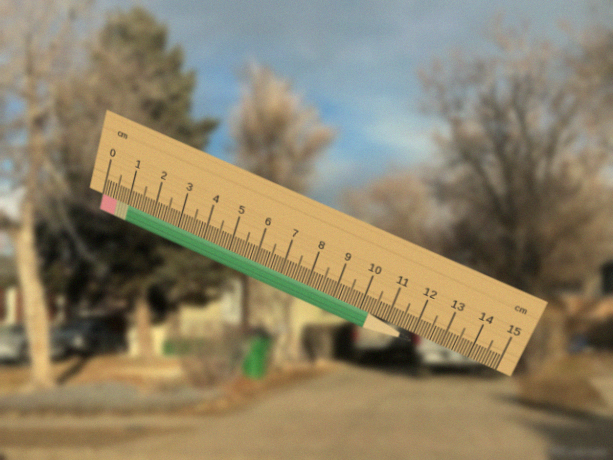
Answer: 12 cm
